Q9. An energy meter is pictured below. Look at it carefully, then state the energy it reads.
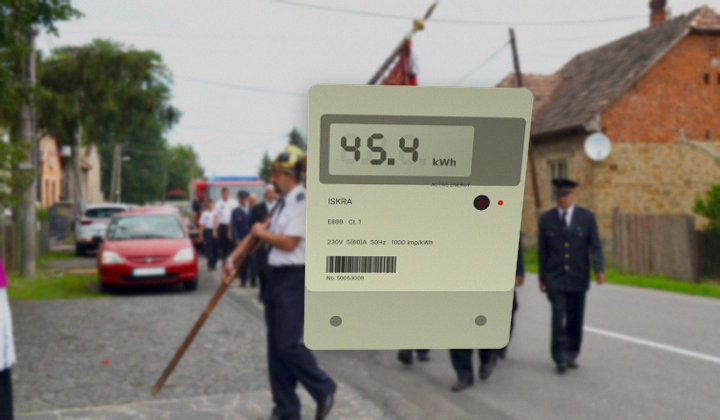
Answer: 45.4 kWh
